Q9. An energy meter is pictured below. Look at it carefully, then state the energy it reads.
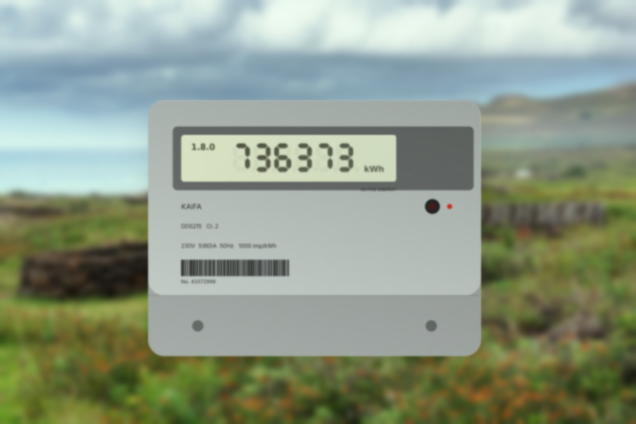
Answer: 736373 kWh
